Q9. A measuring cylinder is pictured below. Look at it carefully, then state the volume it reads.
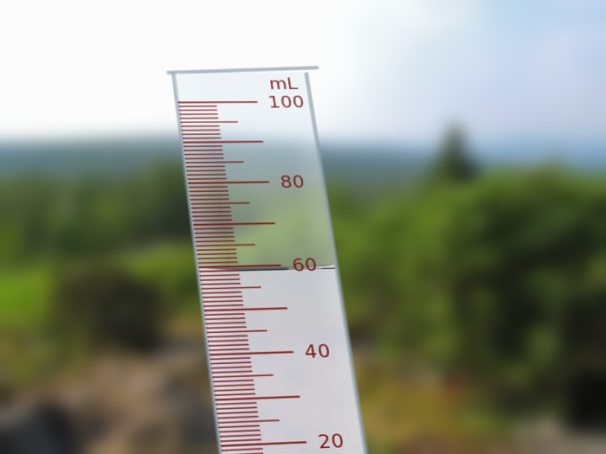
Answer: 59 mL
